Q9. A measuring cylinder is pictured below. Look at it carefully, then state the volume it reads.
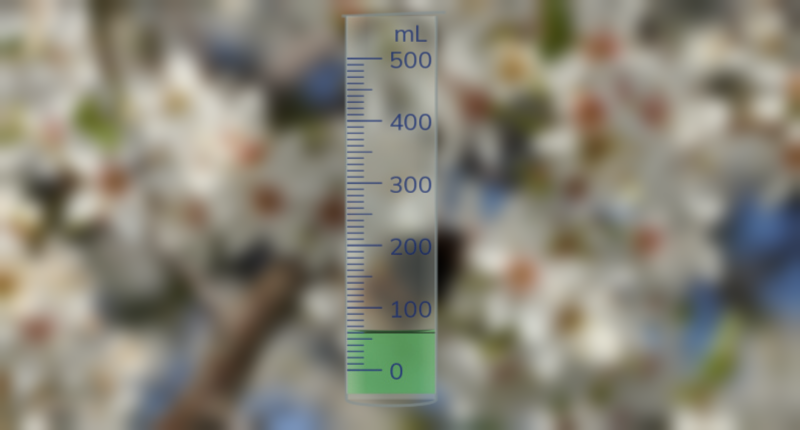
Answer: 60 mL
